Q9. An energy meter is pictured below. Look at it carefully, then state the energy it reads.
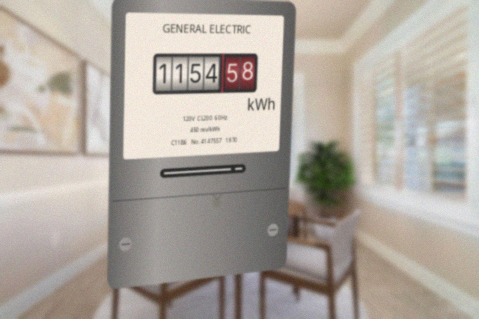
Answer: 1154.58 kWh
